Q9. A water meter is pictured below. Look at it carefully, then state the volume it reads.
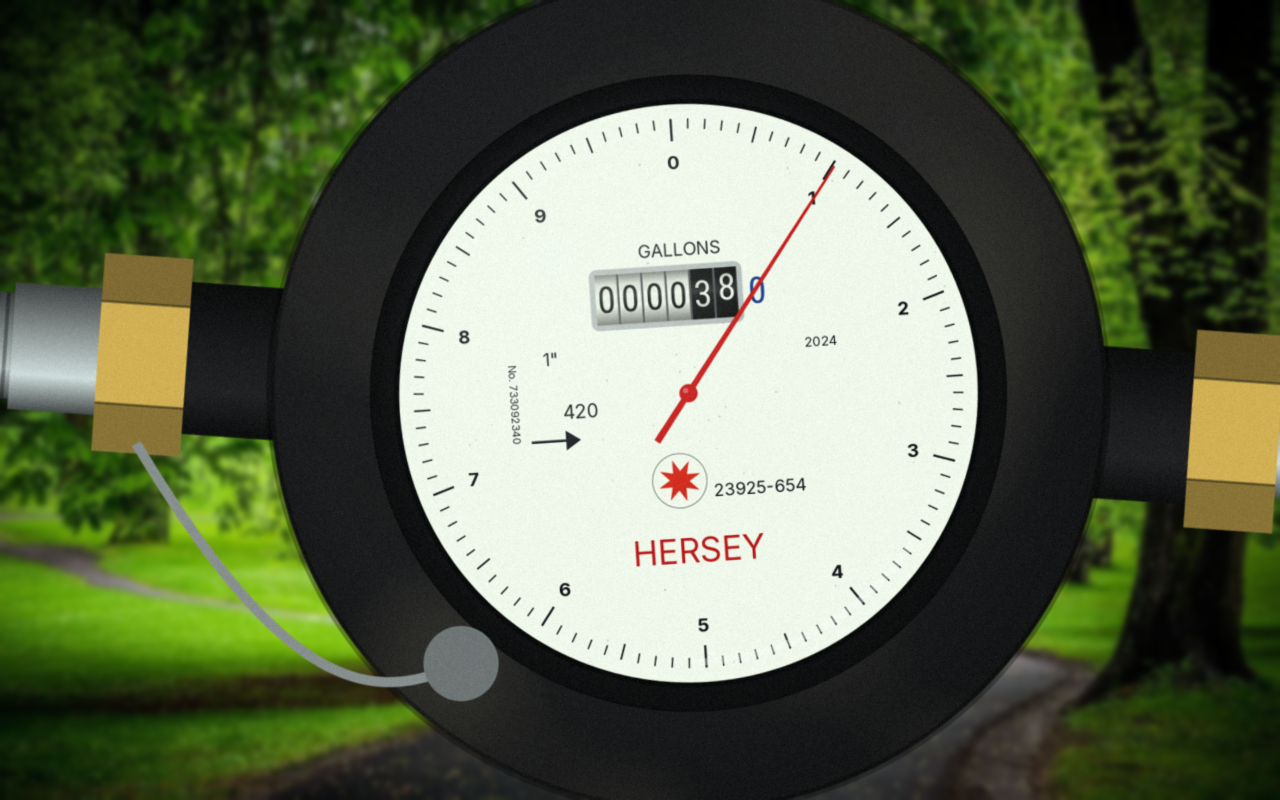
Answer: 381.0 gal
